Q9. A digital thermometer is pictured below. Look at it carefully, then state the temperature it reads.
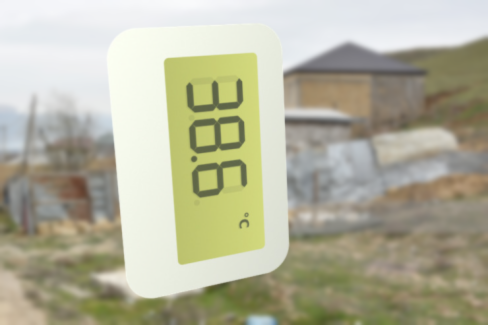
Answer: 38.6 °C
